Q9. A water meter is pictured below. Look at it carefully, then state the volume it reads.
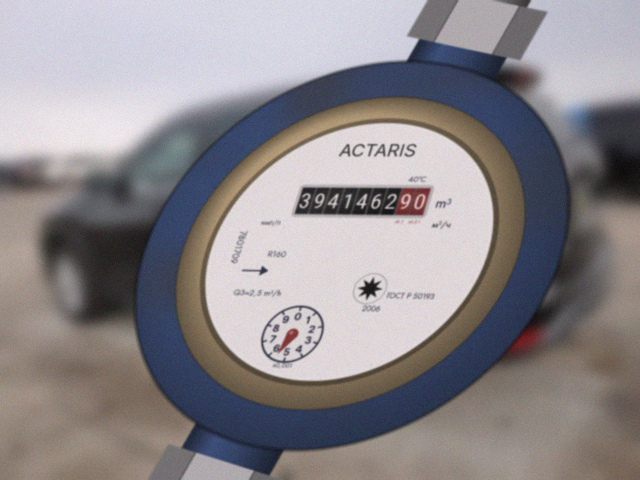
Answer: 3941462.905 m³
